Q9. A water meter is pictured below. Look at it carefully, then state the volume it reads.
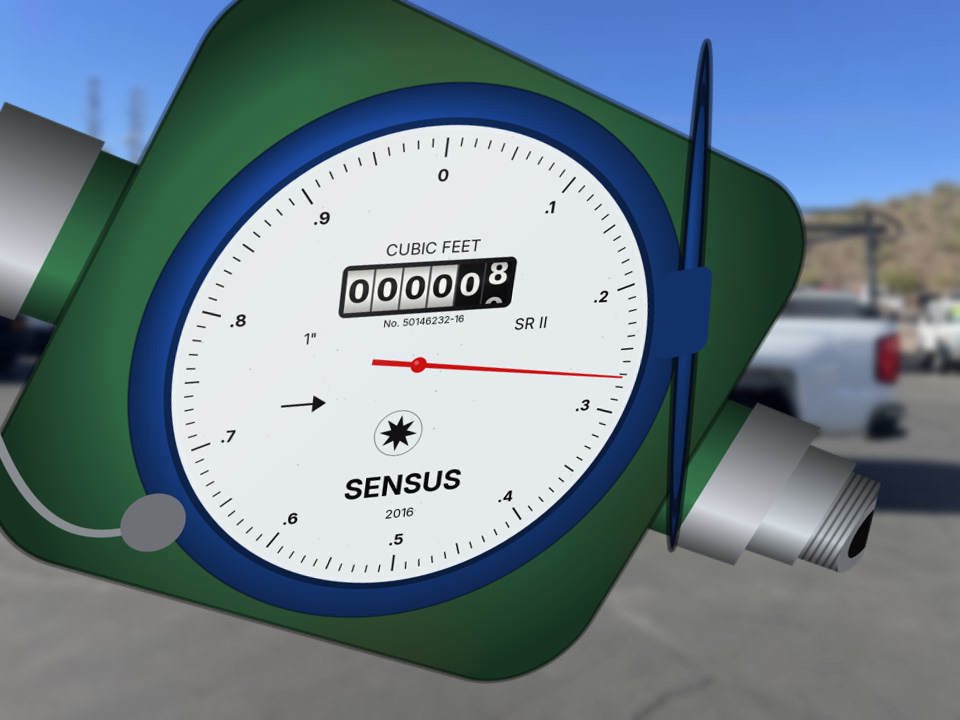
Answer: 8.27 ft³
